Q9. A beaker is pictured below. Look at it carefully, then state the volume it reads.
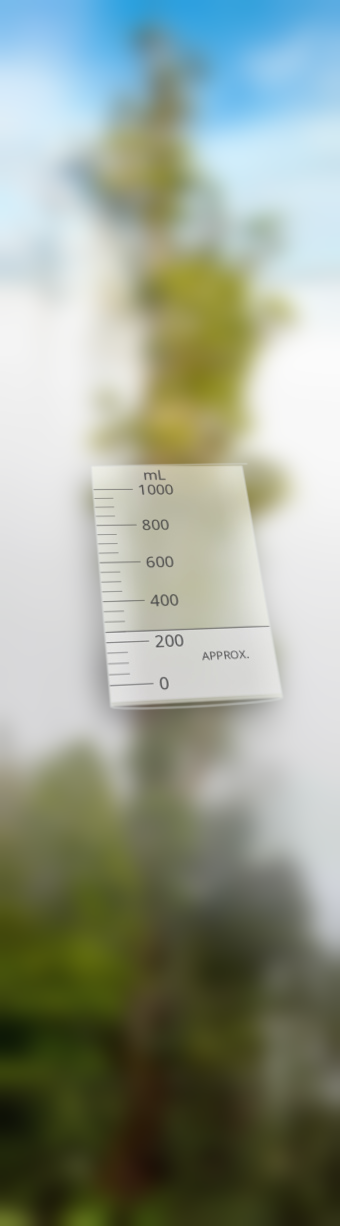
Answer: 250 mL
